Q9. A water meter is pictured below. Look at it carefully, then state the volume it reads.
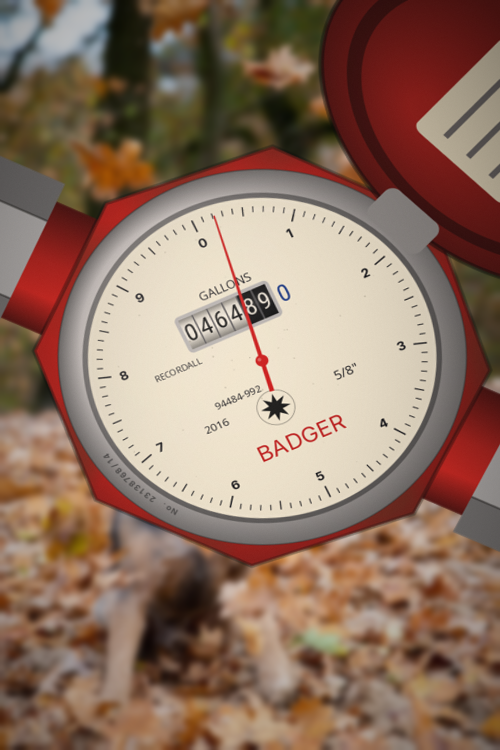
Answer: 464890.2 gal
